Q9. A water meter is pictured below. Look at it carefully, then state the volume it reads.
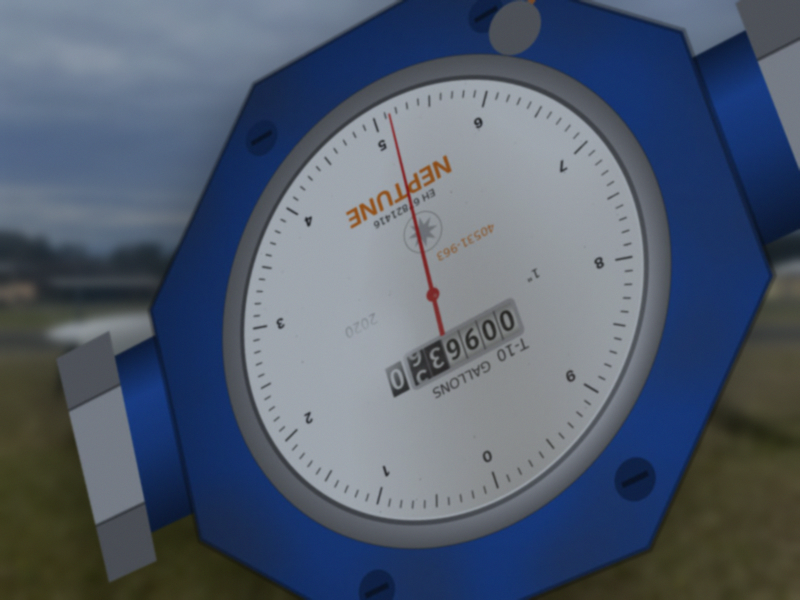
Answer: 96355.1 gal
